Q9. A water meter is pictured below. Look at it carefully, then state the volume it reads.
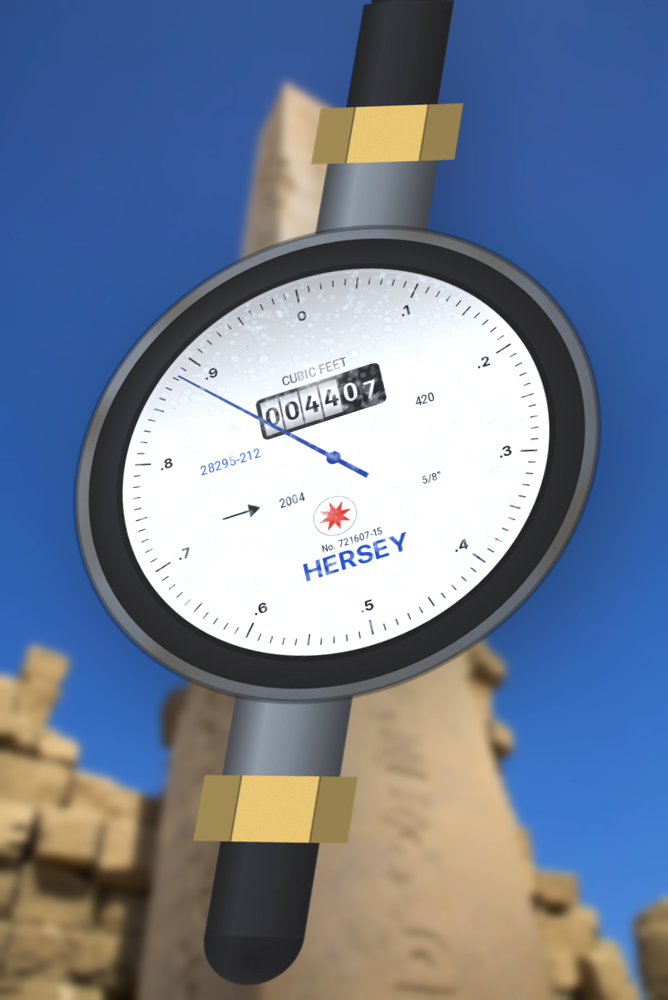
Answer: 4406.88 ft³
